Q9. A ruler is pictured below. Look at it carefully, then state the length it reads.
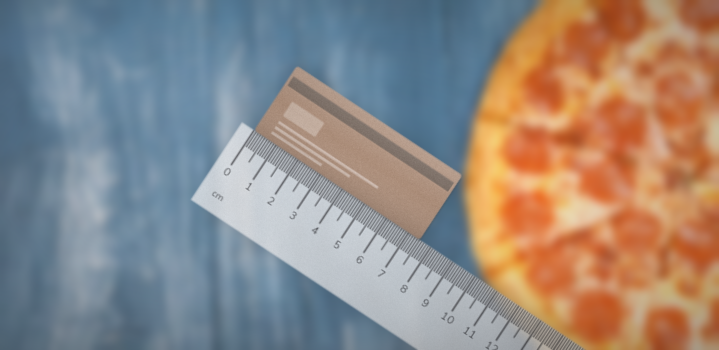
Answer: 7.5 cm
